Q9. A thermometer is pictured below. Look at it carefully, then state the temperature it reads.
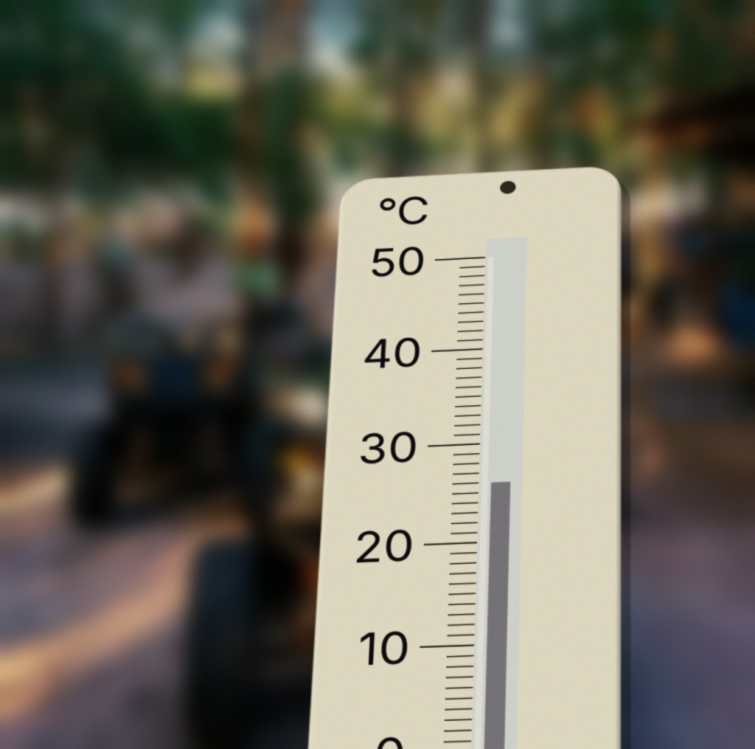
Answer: 26 °C
